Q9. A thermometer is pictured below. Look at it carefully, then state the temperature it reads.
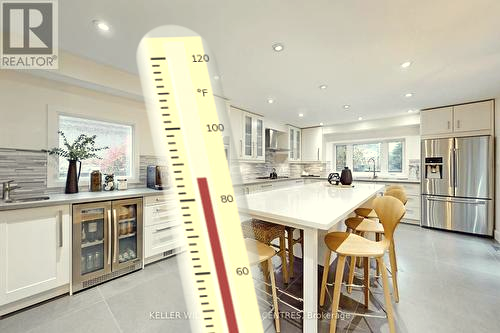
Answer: 86 °F
